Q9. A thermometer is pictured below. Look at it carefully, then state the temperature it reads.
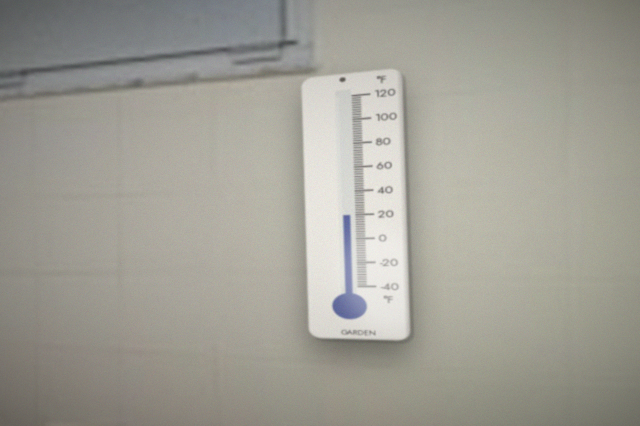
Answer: 20 °F
